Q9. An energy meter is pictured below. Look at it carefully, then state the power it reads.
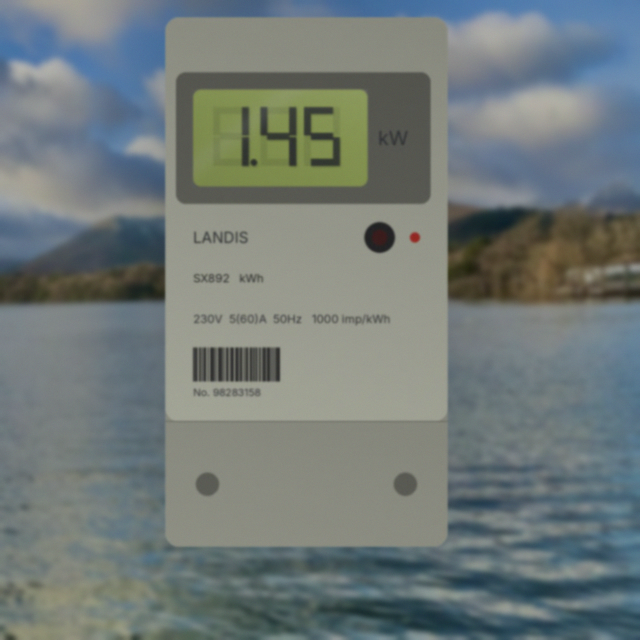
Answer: 1.45 kW
